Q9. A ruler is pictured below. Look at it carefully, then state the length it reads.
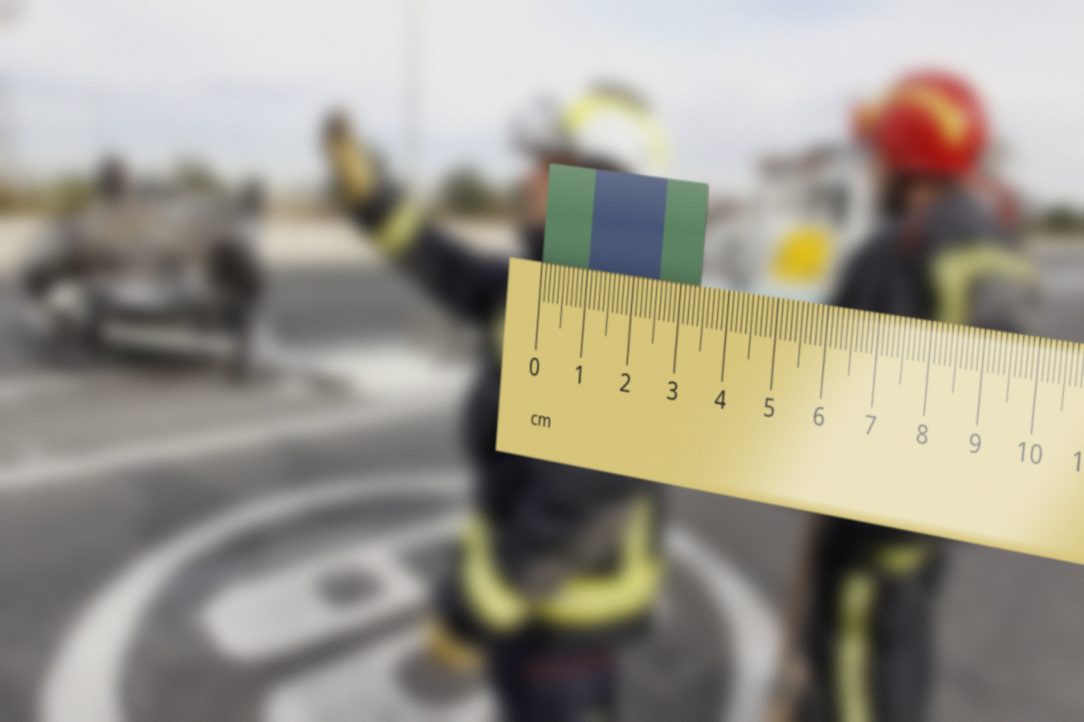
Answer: 3.4 cm
